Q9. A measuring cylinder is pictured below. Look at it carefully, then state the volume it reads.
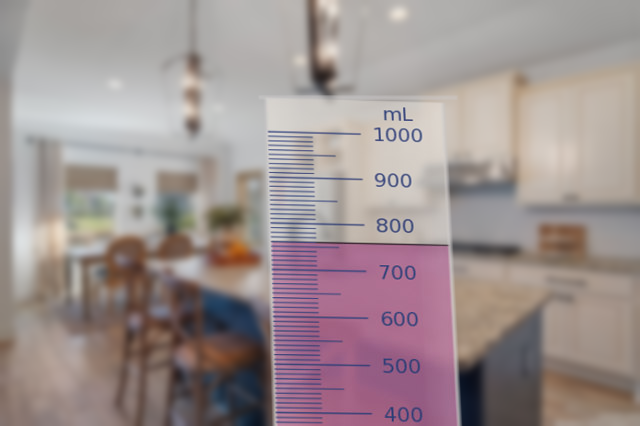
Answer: 760 mL
